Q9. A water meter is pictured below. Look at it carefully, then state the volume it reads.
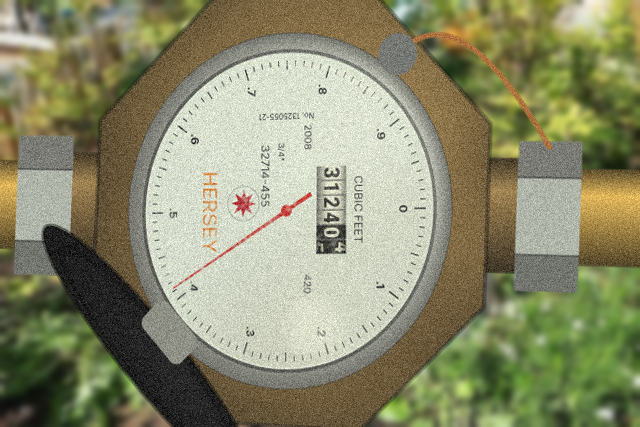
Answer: 312404.41 ft³
